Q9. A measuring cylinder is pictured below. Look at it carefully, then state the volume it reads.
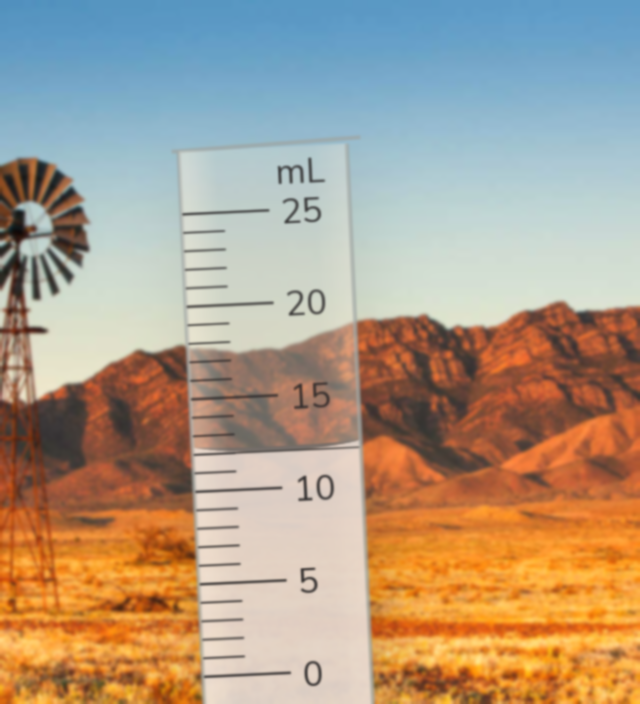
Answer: 12 mL
